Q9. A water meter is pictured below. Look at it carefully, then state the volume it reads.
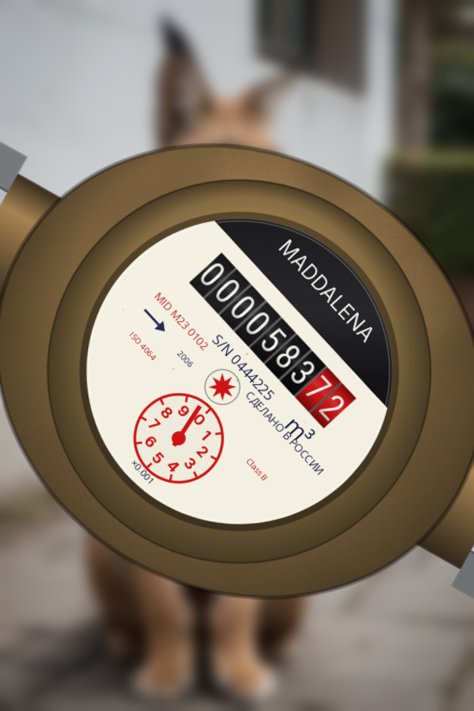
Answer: 583.719 m³
